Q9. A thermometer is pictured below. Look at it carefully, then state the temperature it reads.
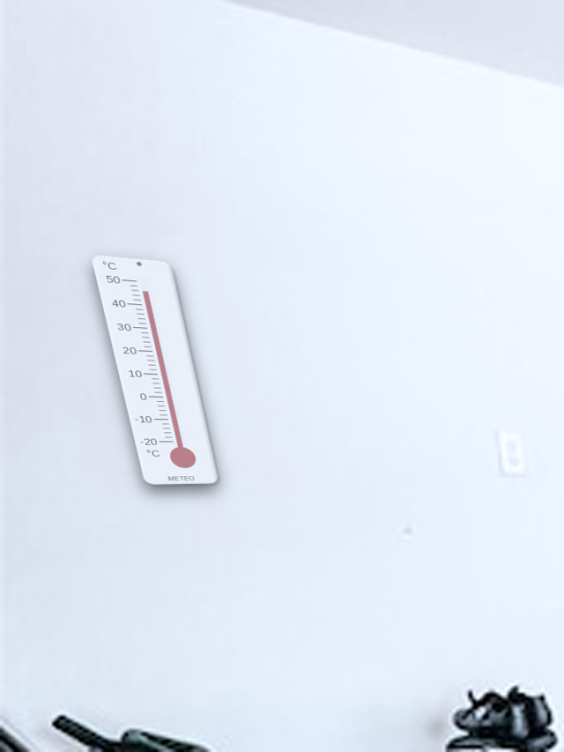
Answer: 46 °C
